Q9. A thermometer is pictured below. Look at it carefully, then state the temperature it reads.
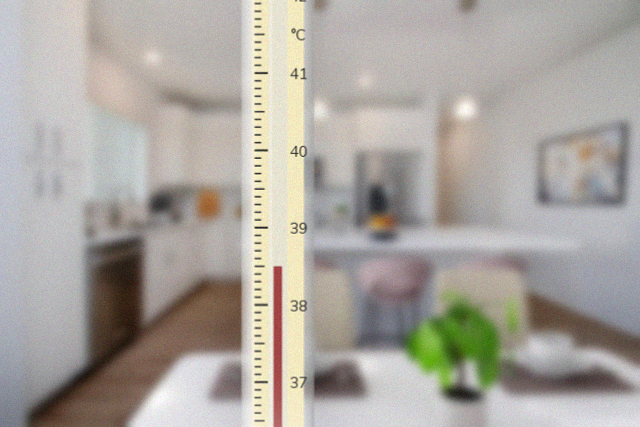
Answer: 38.5 °C
